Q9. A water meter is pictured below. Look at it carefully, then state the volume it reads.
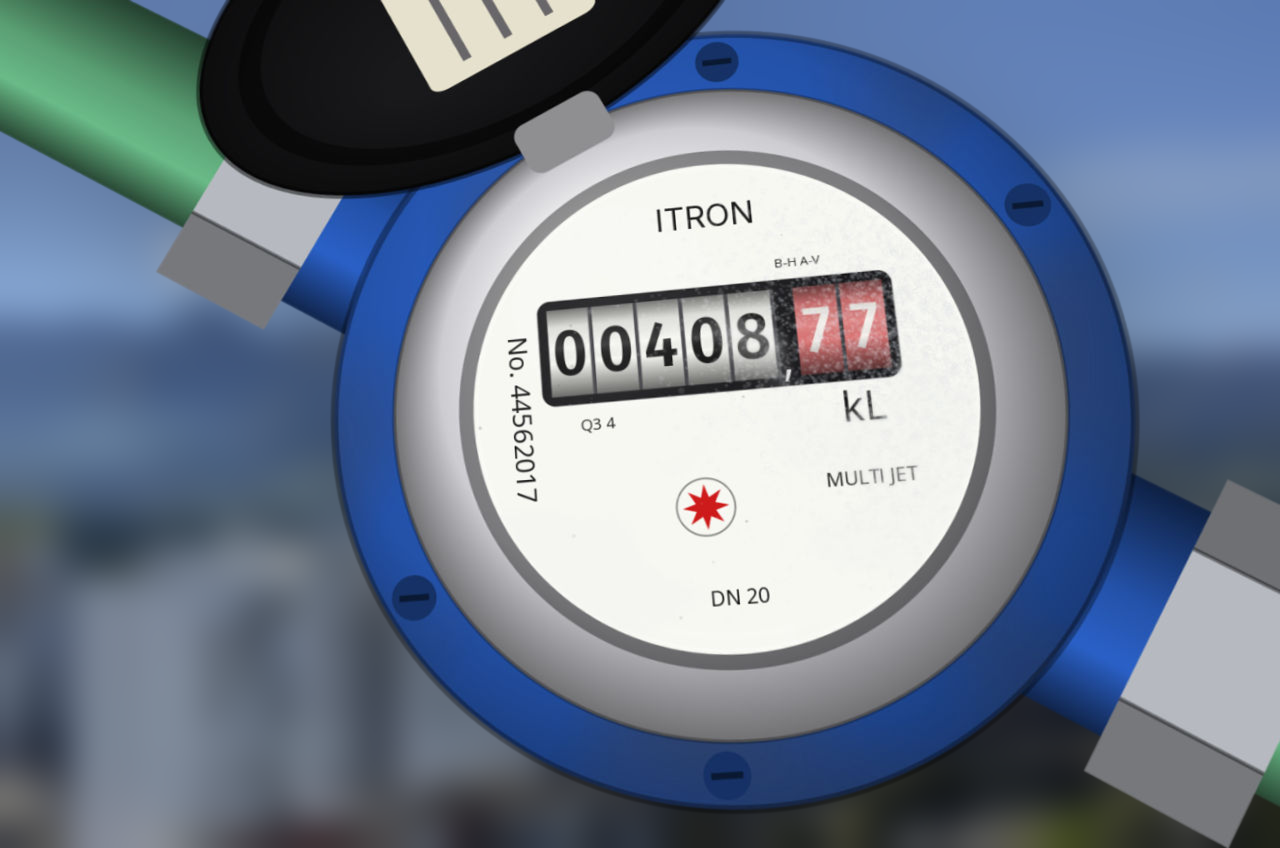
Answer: 408.77 kL
